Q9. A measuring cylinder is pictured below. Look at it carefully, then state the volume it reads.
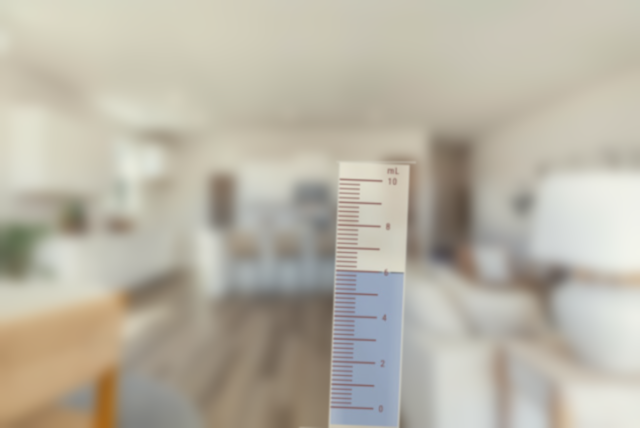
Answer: 6 mL
